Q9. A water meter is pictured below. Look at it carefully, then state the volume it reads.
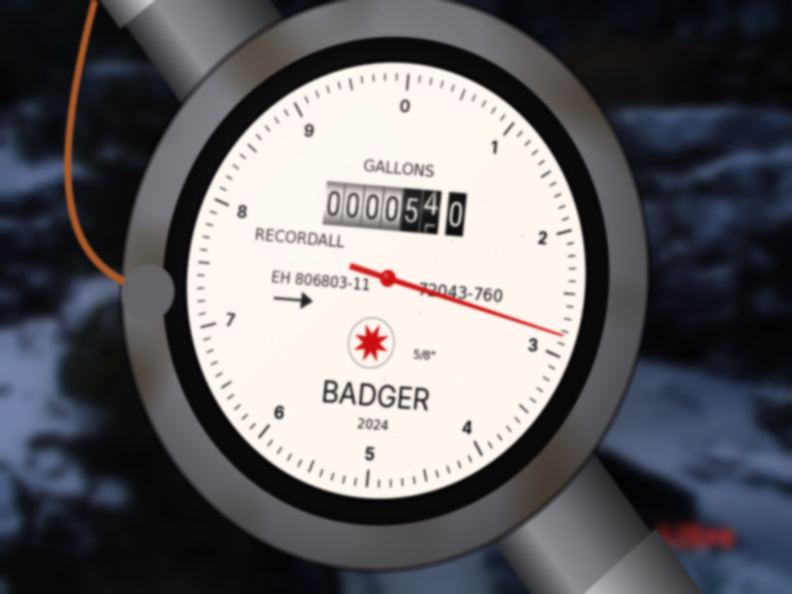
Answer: 542.8 gal
